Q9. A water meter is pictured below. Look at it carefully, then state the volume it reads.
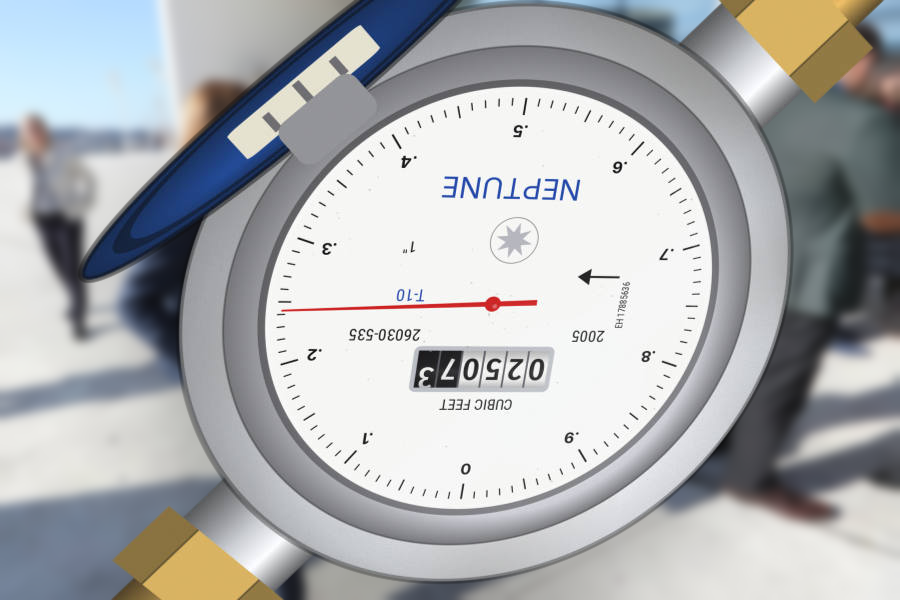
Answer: 25073.24 ft³
